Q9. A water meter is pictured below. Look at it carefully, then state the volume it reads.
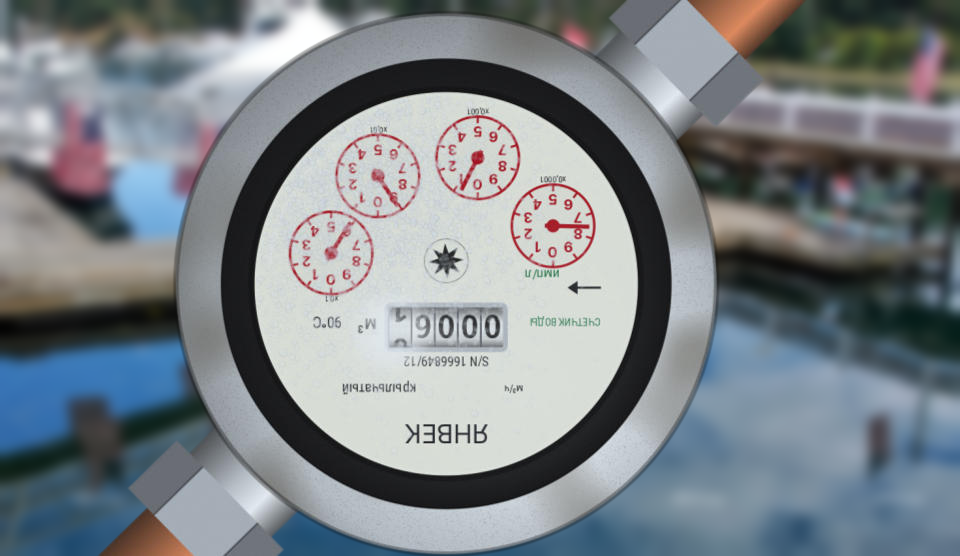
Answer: 60.5907 m³
